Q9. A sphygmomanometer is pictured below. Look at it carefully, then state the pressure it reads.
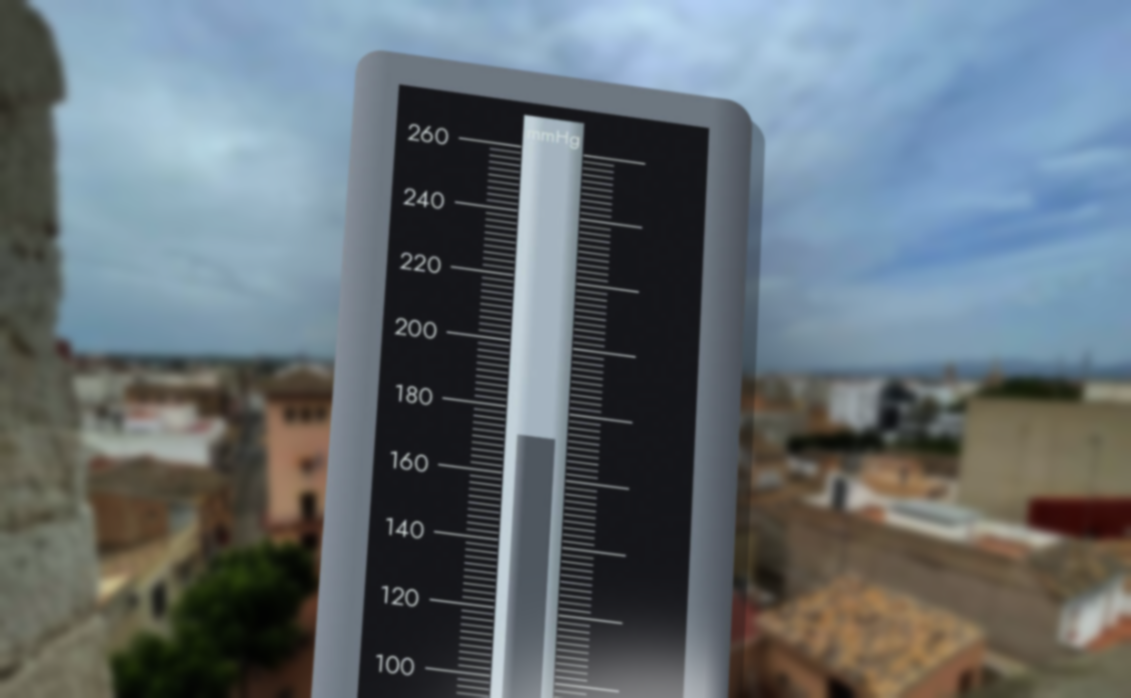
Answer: 172 mmHg
